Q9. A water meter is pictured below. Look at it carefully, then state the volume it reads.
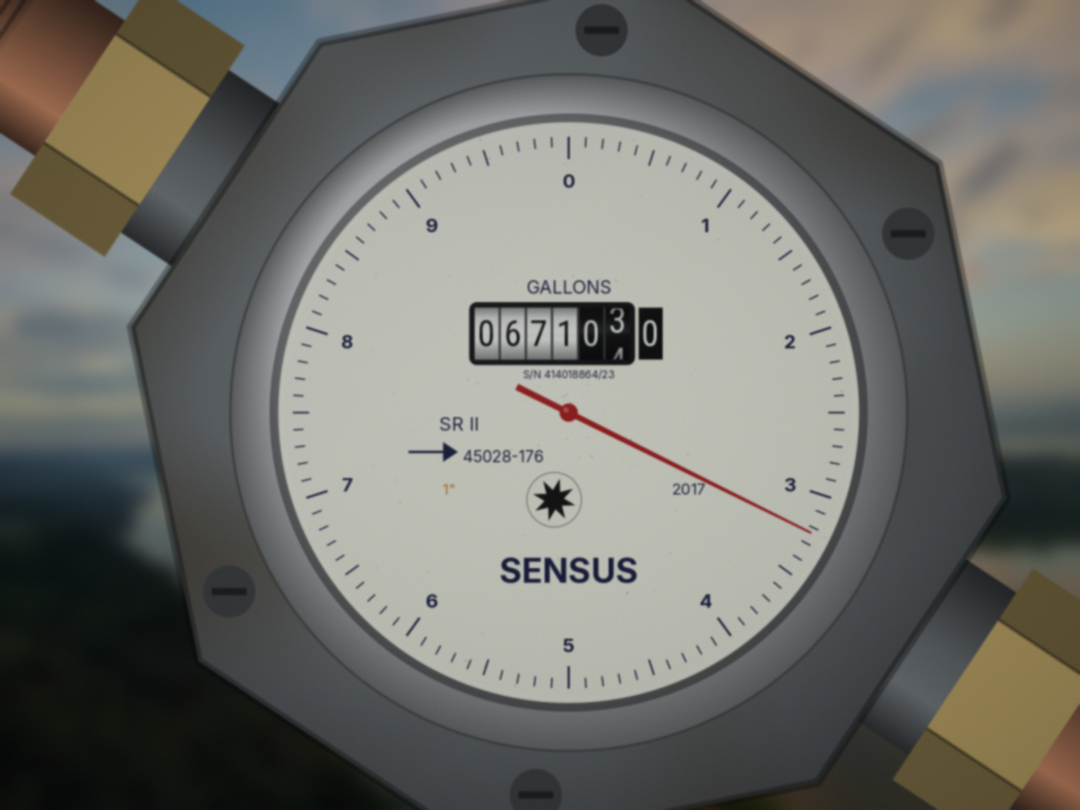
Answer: 671033.2 gal
